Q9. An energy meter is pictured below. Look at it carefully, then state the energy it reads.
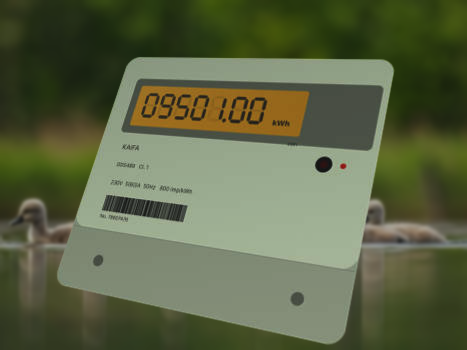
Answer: 9501.00 kWh
